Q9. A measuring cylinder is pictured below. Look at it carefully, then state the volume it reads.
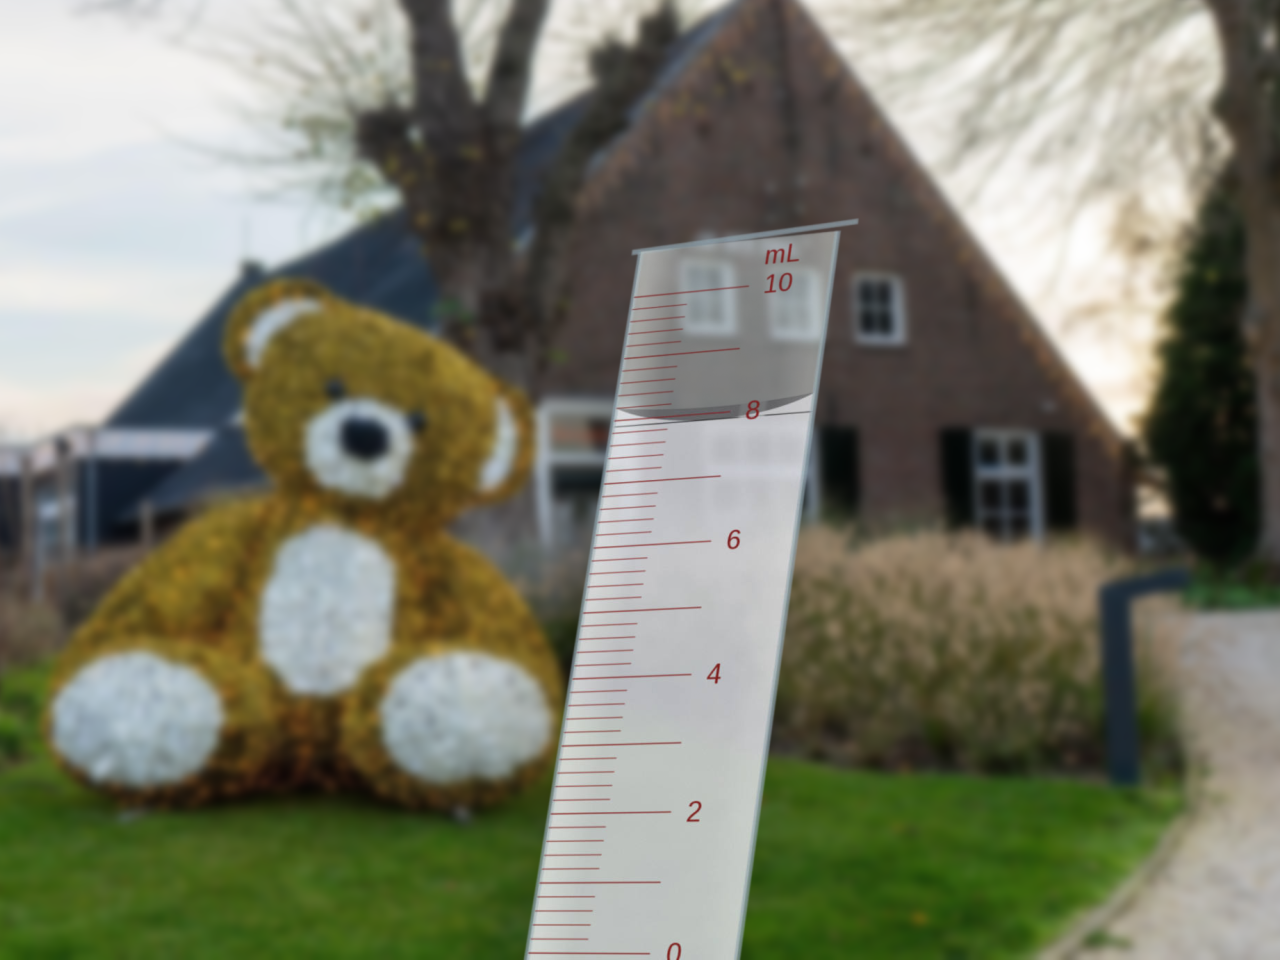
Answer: 7.9 mL
